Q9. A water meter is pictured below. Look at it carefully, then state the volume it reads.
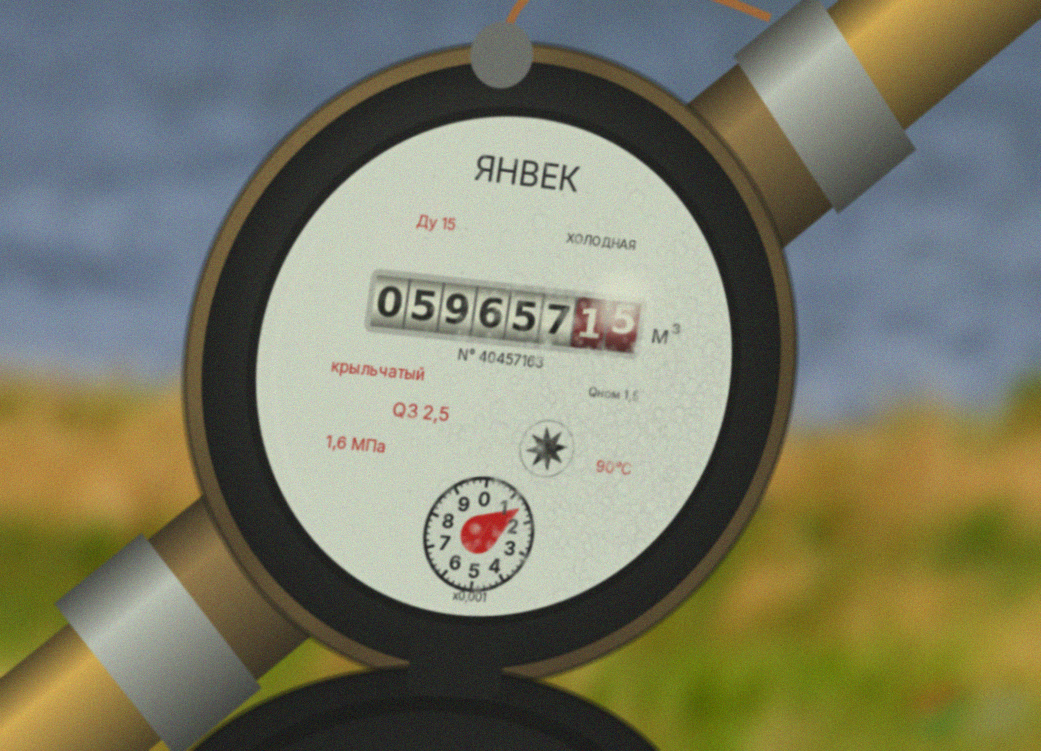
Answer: 59657.151 m³
